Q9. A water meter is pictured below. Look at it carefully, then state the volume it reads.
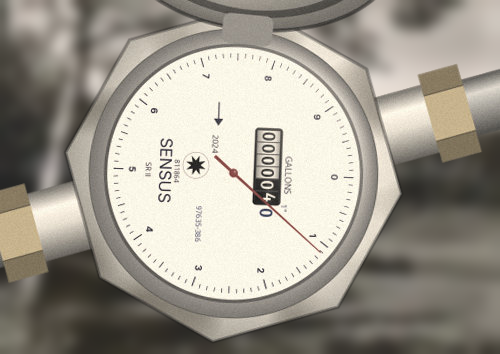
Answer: 41.1 gal
